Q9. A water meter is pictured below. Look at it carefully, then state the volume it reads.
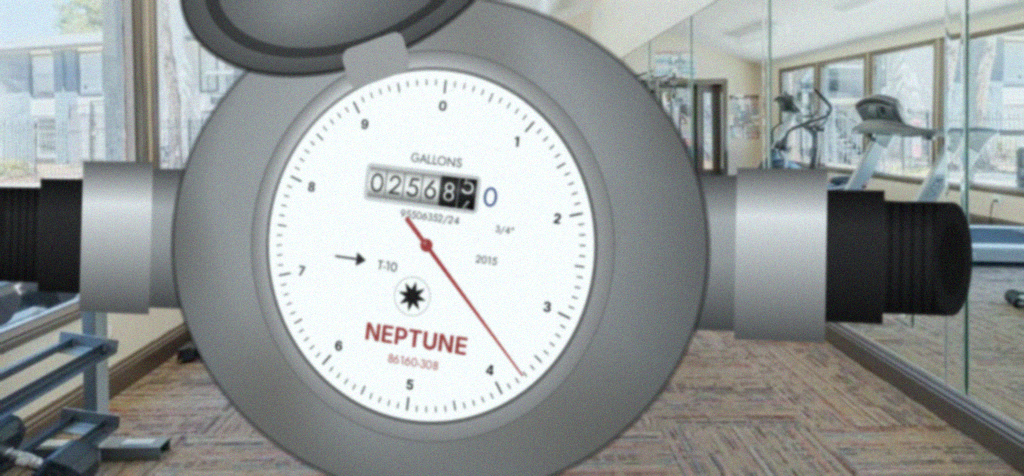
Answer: 256853.7 gal
